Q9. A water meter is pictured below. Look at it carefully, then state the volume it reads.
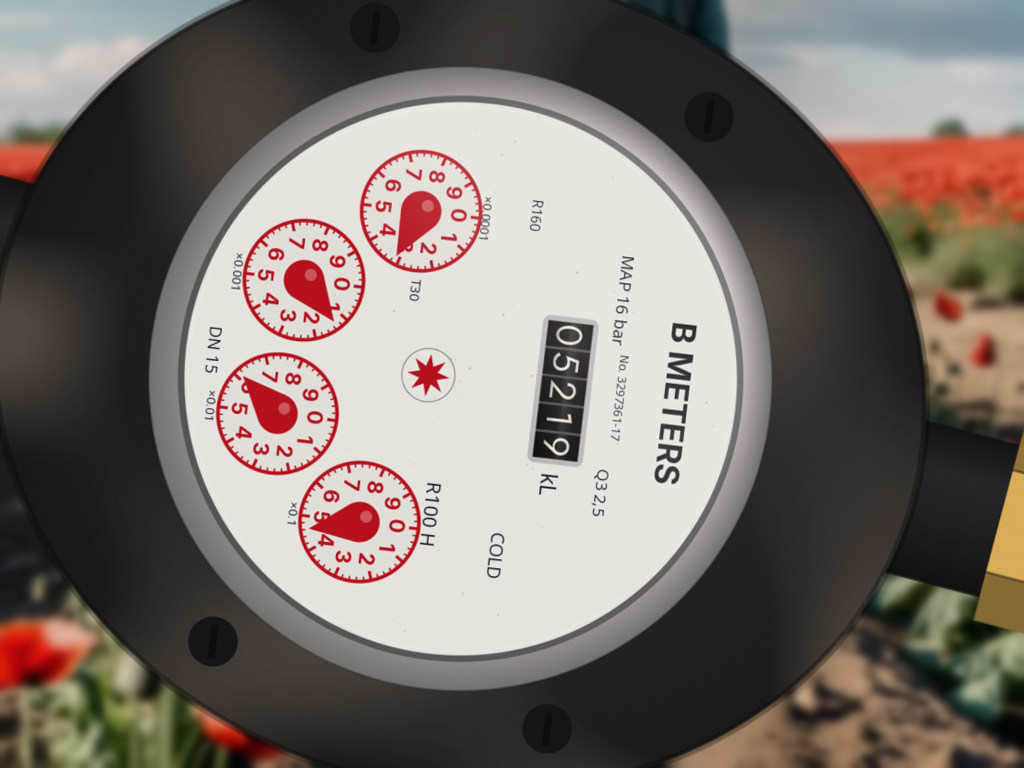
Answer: 5219.4613 kL
